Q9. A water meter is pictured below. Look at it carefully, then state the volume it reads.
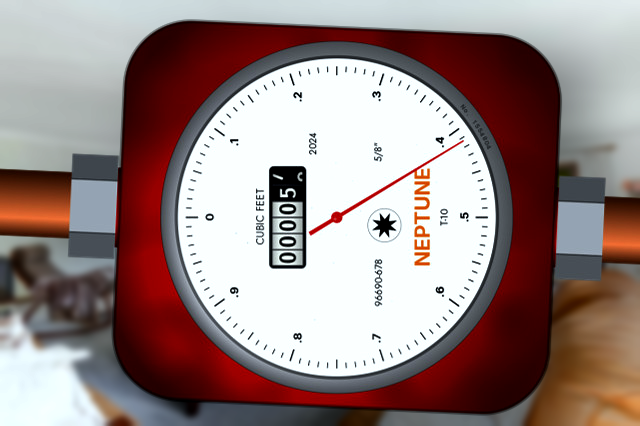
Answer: 57.41 ft³
